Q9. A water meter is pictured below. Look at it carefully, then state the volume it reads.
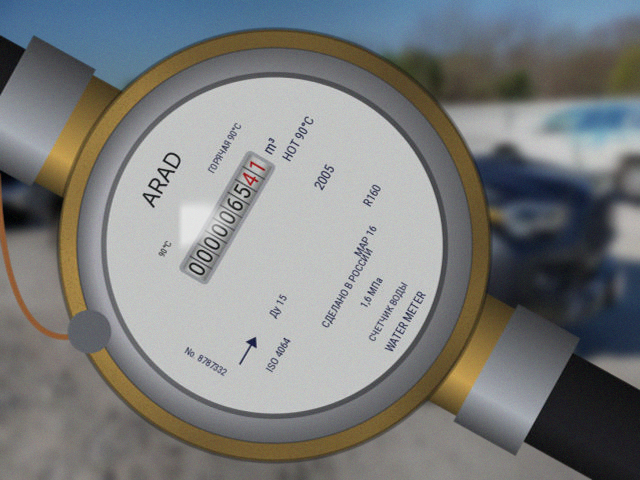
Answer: 65.41 m³
